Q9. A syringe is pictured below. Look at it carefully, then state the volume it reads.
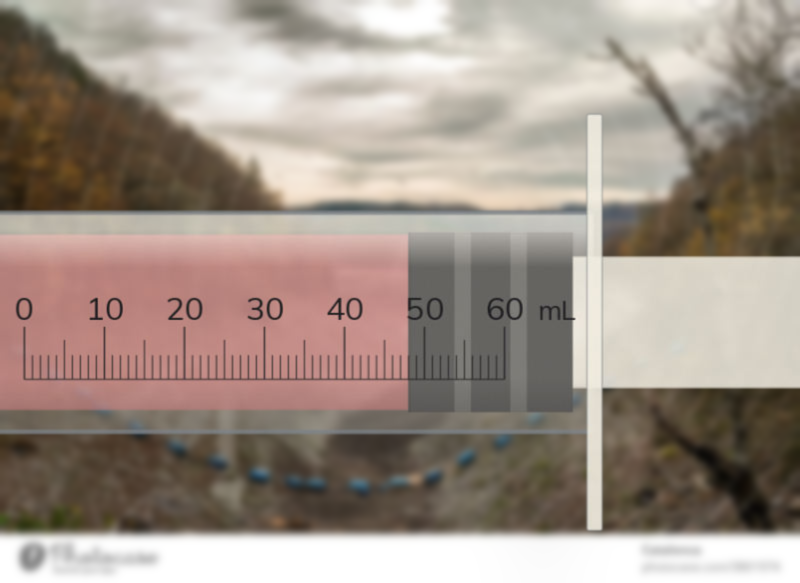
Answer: 48 mL
